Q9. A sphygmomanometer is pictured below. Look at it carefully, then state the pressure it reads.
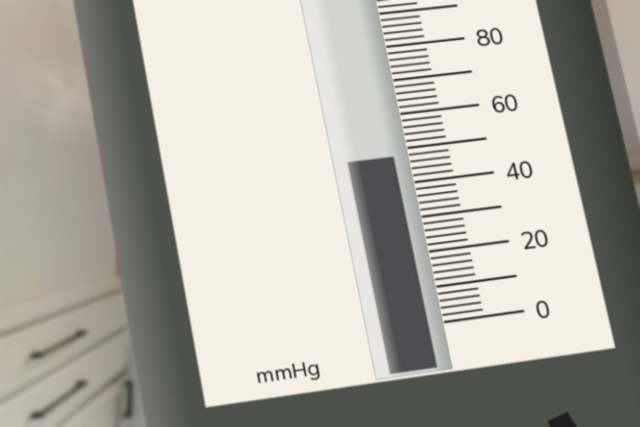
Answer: 48 mmHg
